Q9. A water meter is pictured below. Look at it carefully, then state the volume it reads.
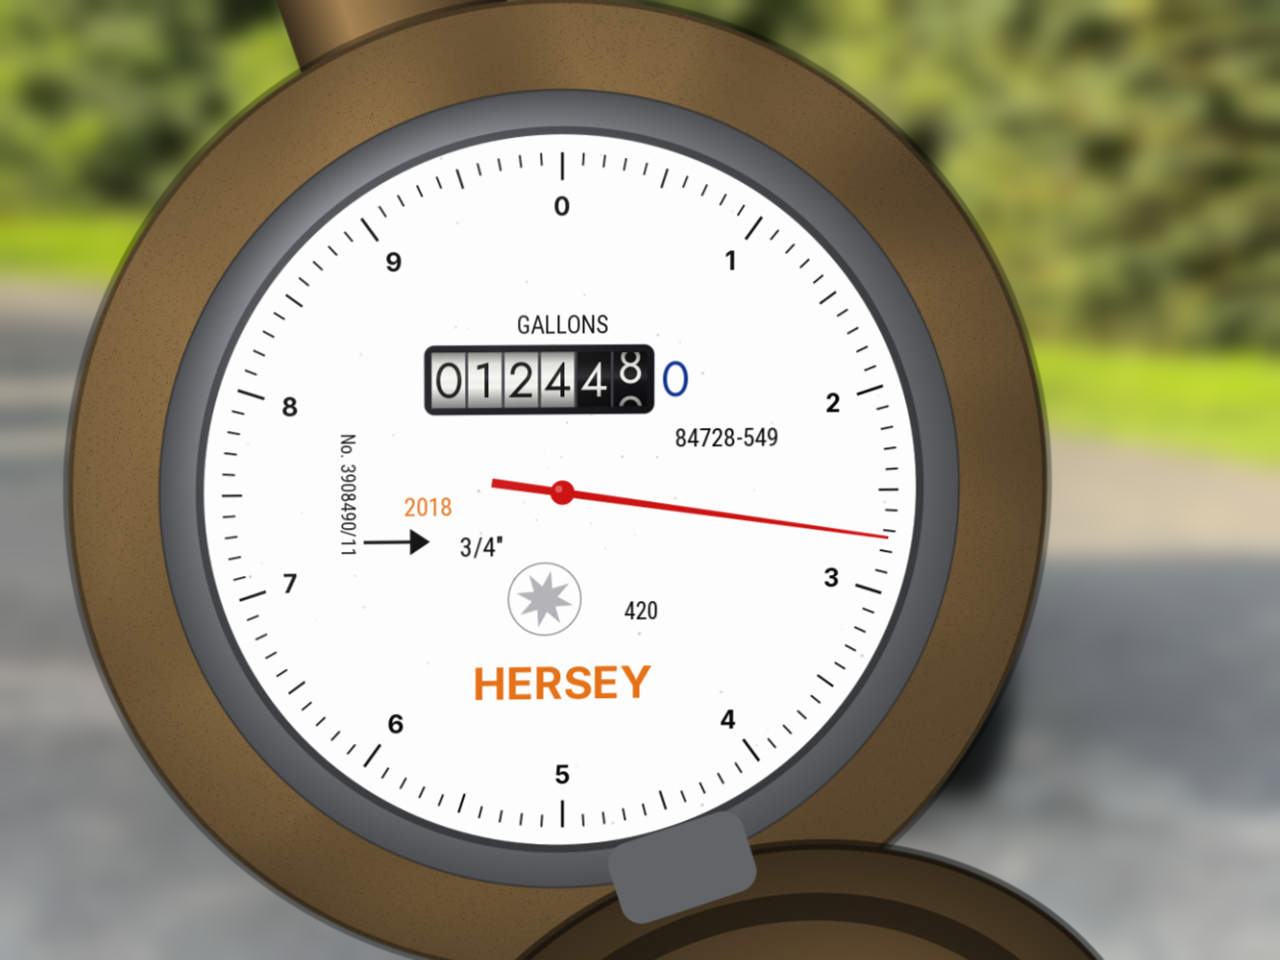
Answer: 124482.7 gal
